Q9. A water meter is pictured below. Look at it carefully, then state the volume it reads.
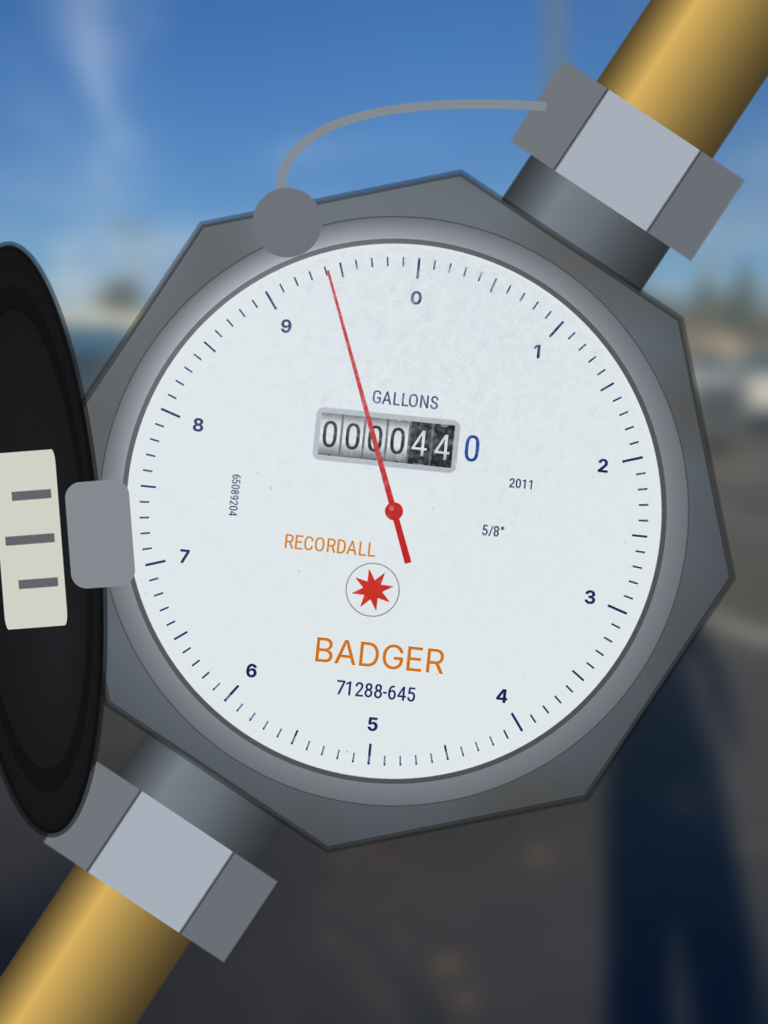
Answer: 439.4 gal
